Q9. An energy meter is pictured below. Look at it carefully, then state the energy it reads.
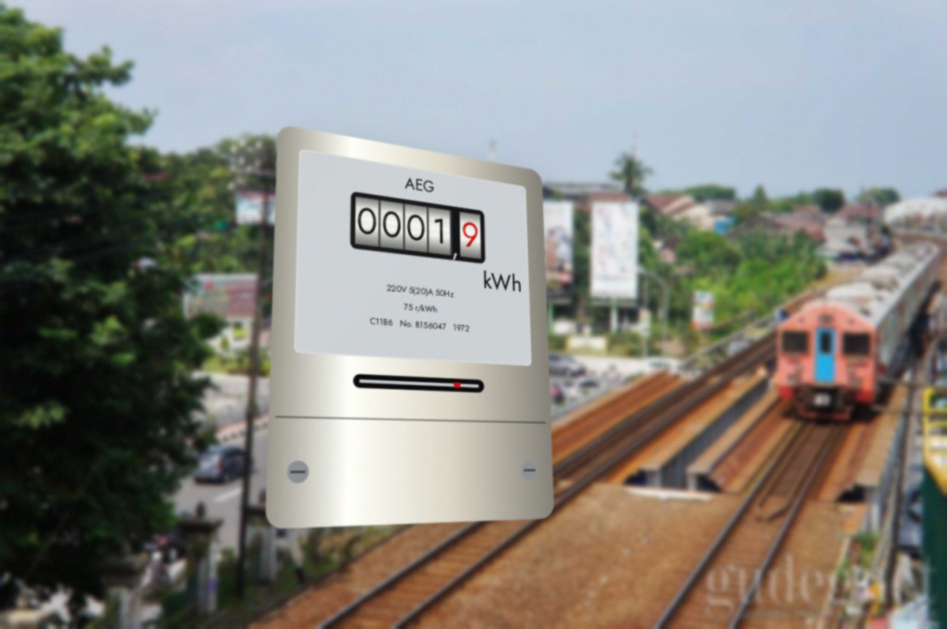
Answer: 1.9 kWh
